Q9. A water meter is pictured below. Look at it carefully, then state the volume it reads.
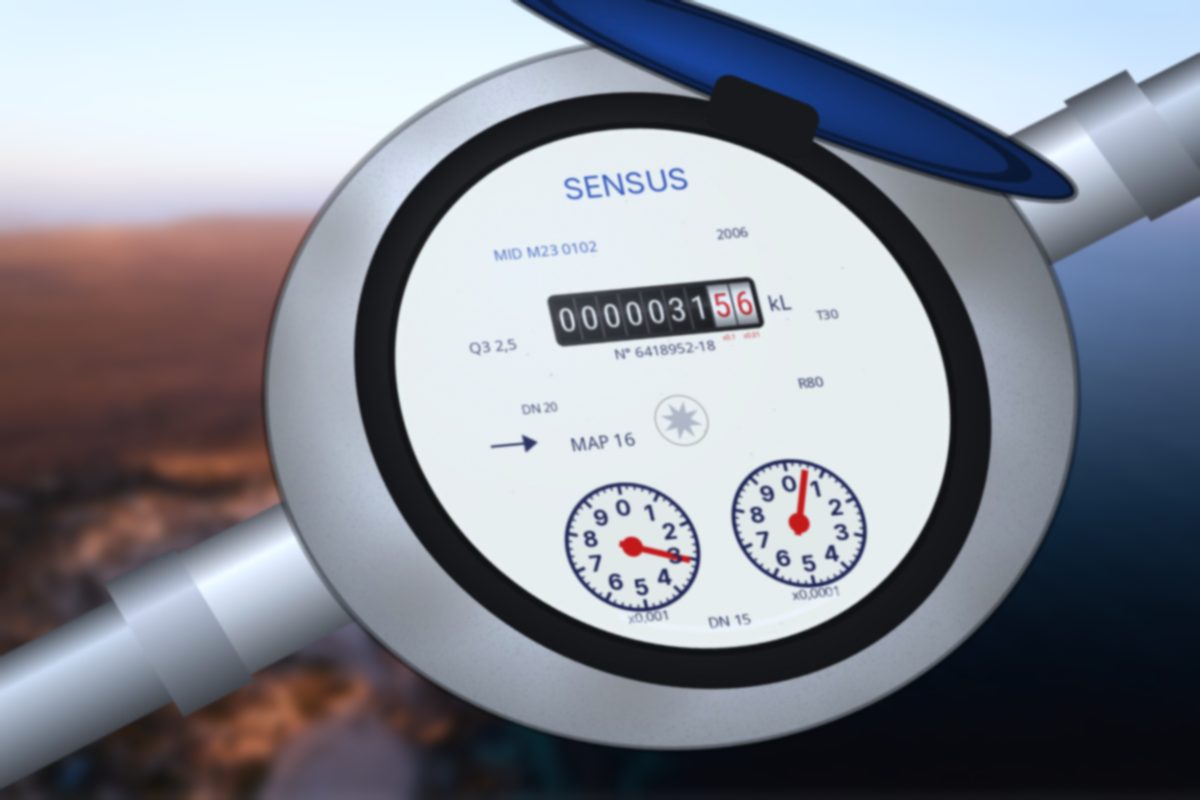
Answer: 31.5630 kL
